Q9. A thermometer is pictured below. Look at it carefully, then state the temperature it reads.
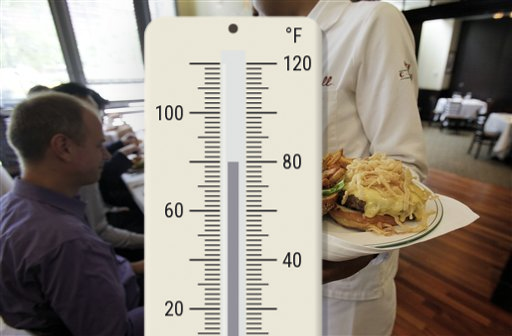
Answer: 80 °F
